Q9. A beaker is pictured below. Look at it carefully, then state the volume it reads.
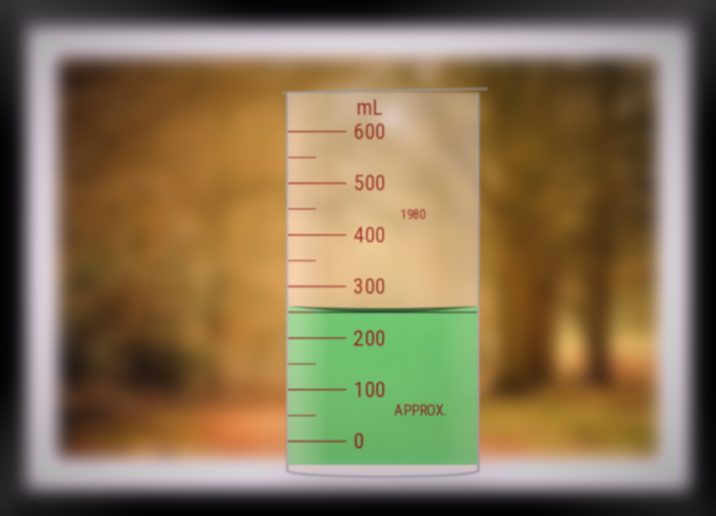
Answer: 250 mL
